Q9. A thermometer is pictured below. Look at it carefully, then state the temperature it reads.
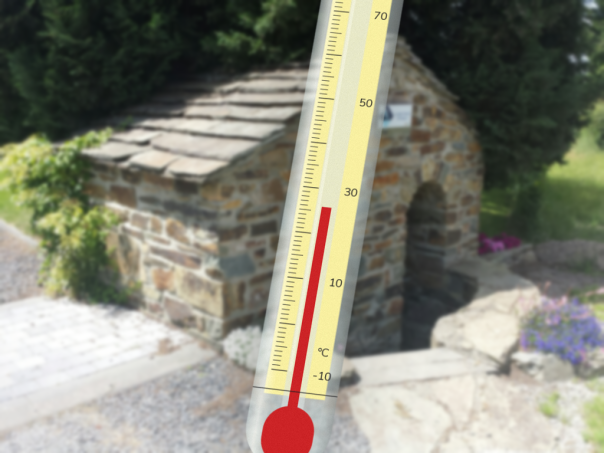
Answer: 26 °C
